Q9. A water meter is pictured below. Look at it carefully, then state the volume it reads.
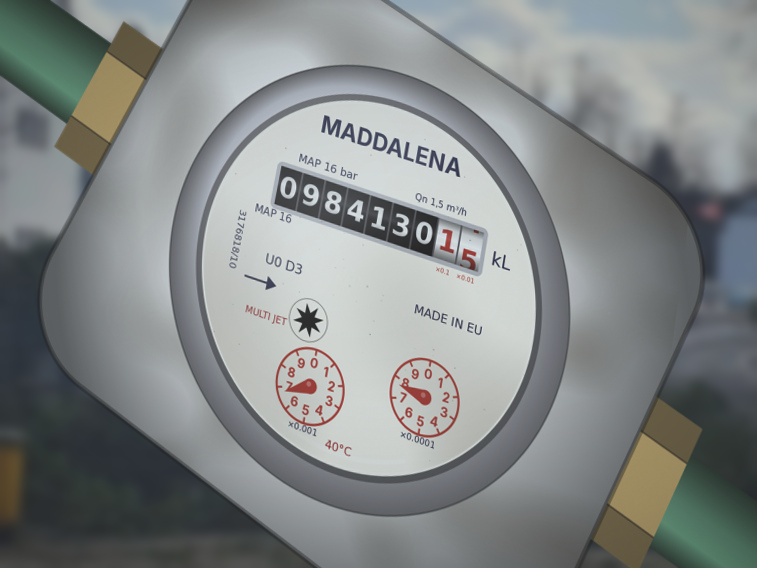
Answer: 984130.1467 kL
